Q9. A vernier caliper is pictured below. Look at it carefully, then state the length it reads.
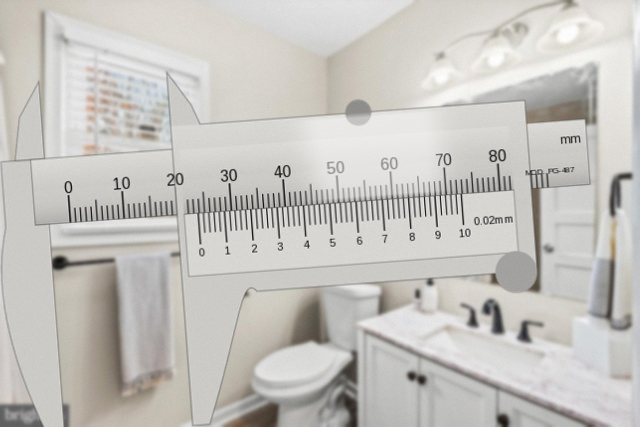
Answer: 23.8 mm
